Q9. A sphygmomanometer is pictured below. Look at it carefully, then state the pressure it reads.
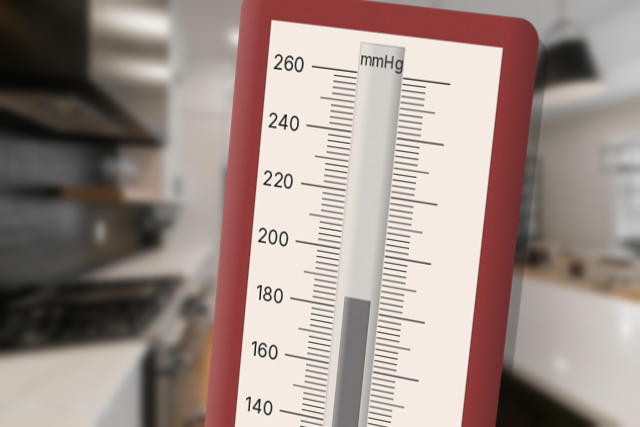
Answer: 184 mmHg
